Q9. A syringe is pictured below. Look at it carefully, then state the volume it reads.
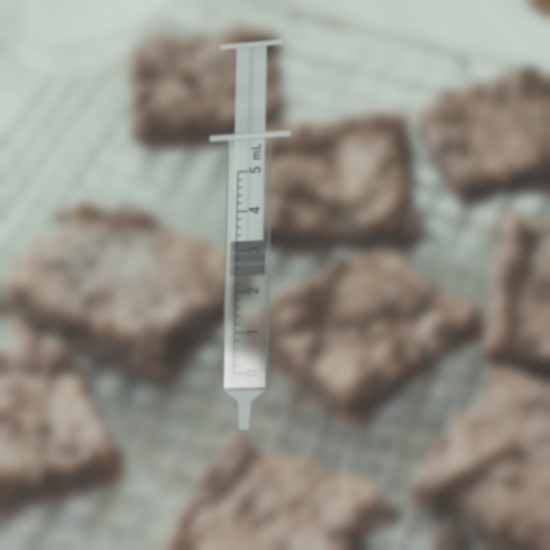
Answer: 2.4 mL
